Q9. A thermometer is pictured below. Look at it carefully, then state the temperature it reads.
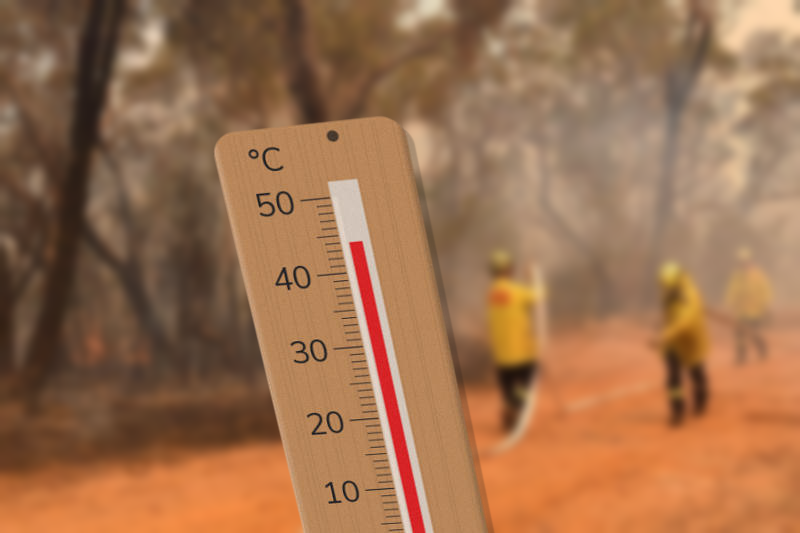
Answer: 44 °C
